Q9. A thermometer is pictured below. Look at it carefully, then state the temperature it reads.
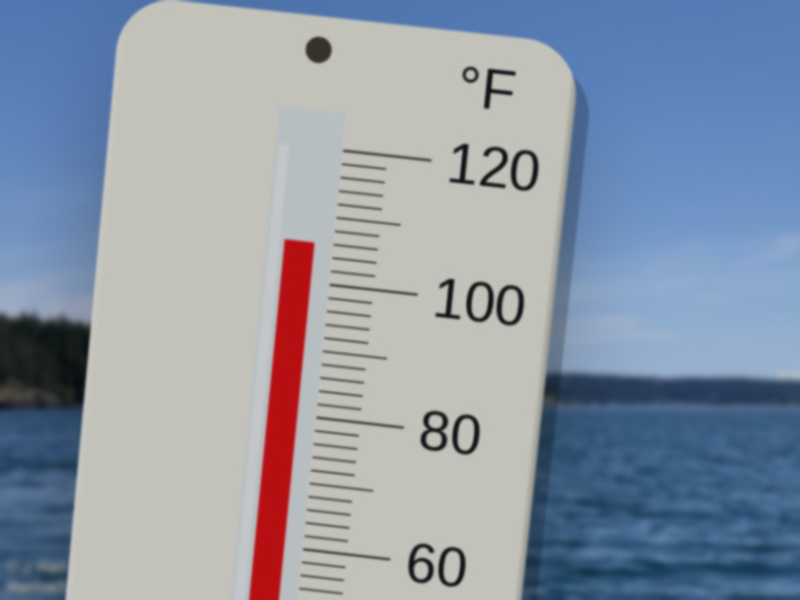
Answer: 106 °F
